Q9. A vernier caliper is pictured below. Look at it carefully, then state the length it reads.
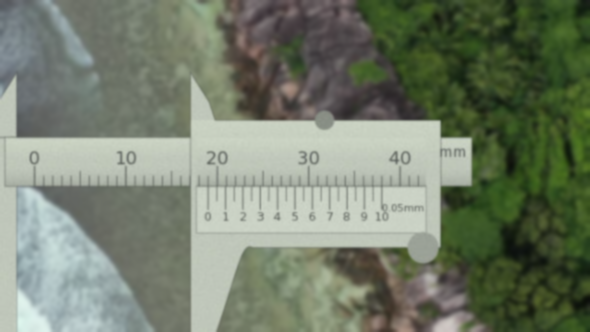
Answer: 19.0 mm
